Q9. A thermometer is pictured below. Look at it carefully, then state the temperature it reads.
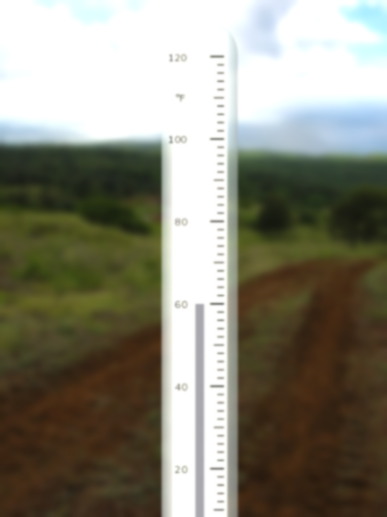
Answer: 60 °F
